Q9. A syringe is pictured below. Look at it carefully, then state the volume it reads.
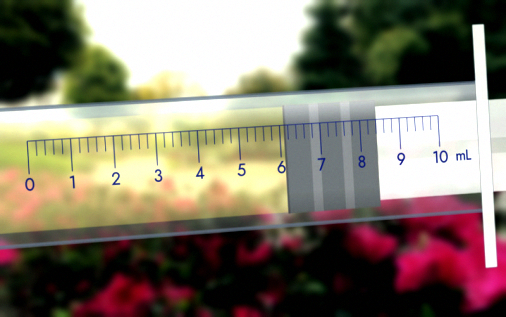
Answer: 6.1 mL
